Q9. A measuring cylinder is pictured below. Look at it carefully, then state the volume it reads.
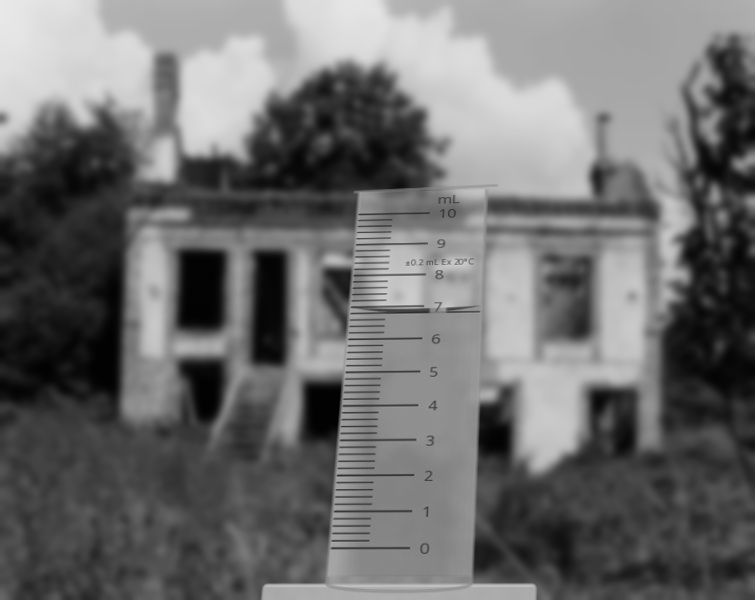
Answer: 6.8 mL
